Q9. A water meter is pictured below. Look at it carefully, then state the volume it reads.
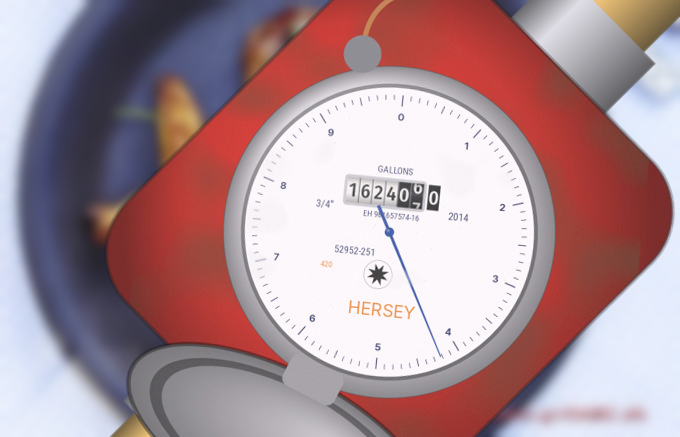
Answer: 1624064.2 gal
